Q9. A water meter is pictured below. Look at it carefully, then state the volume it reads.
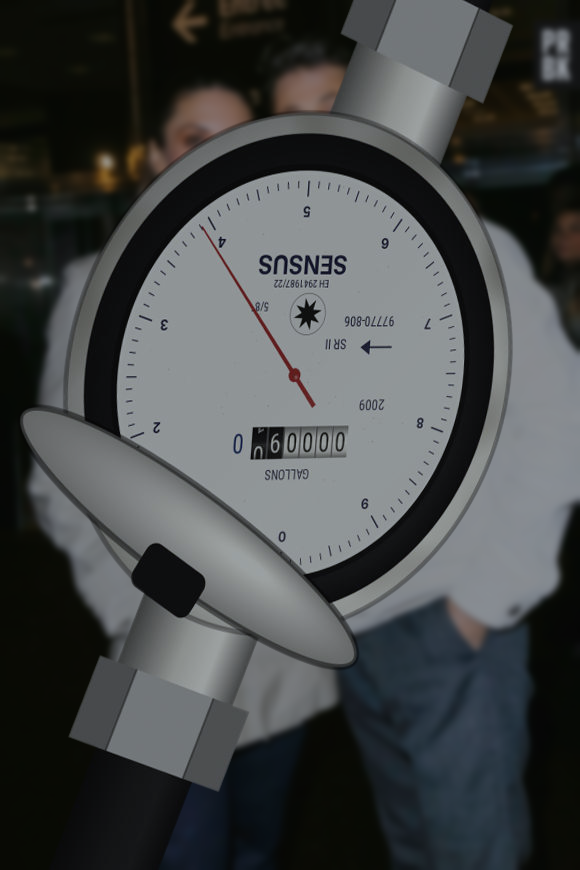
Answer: 903.9 gal
